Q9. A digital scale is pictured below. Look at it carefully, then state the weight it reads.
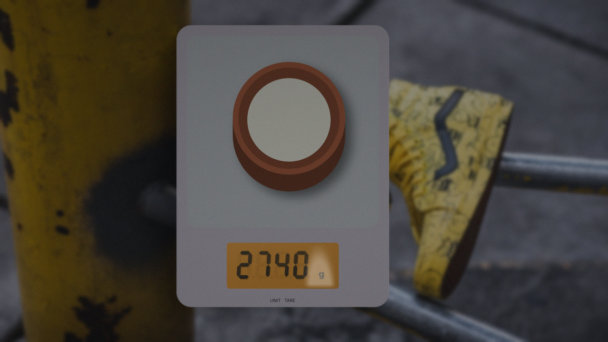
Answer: 2740 g
